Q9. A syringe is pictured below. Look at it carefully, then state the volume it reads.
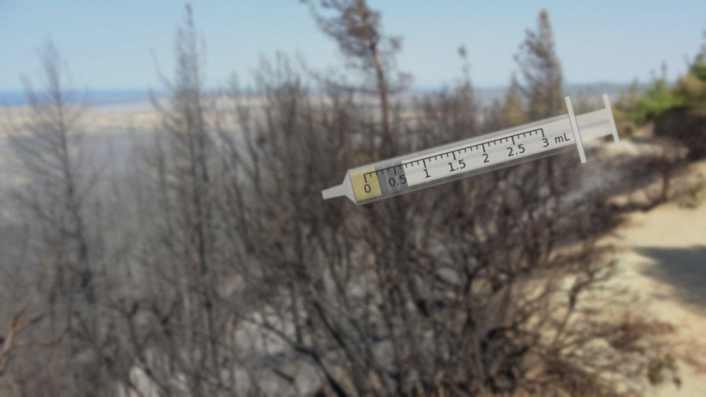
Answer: 0.2 mL
